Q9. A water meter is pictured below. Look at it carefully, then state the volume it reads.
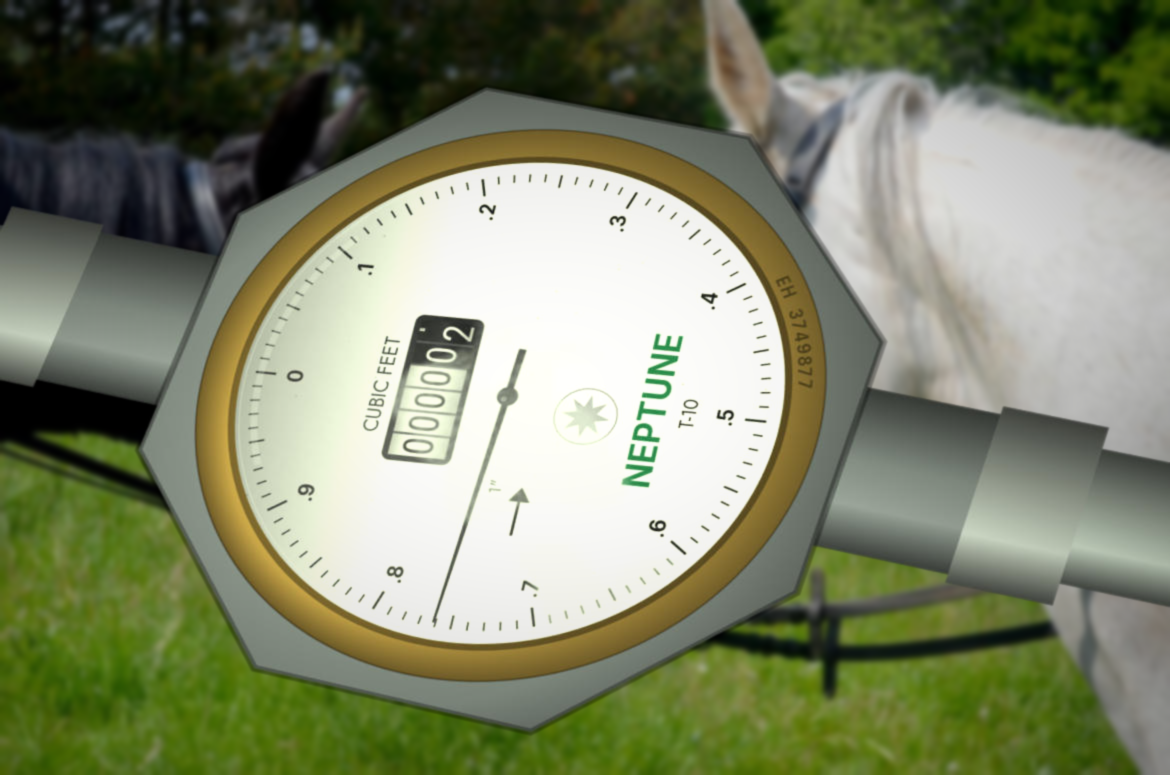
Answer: 1.76 ft³
